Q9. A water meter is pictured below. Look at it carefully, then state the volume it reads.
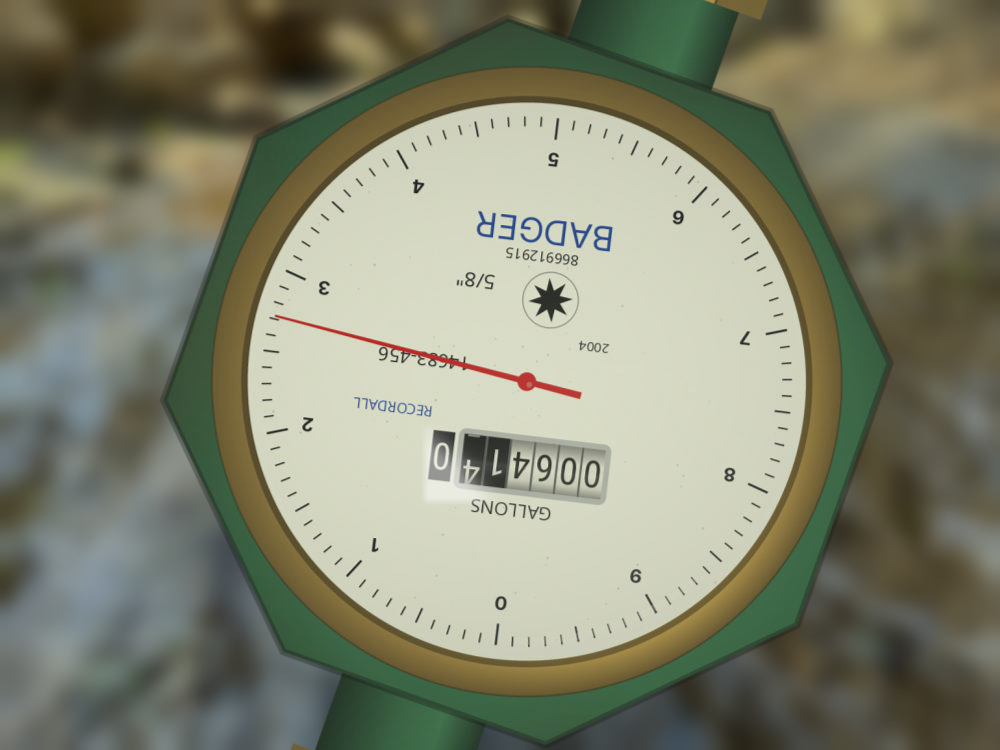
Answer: 64142.7 gal
